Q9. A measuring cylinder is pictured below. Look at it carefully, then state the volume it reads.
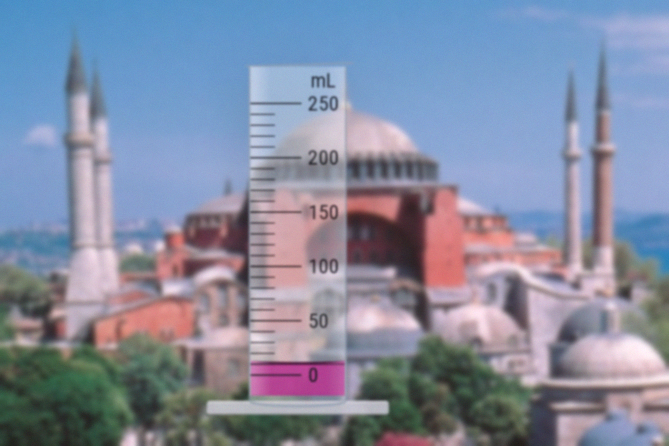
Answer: 10 mL
